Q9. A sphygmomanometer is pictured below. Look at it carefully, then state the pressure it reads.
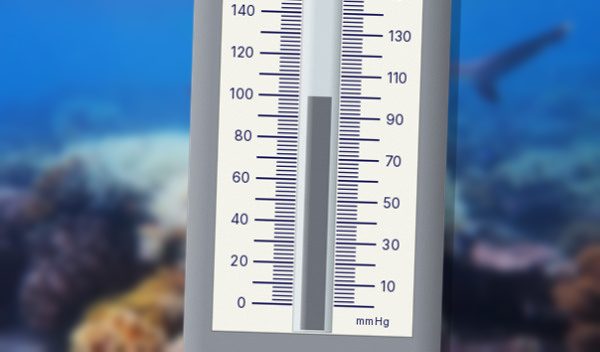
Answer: 100 mmHg
